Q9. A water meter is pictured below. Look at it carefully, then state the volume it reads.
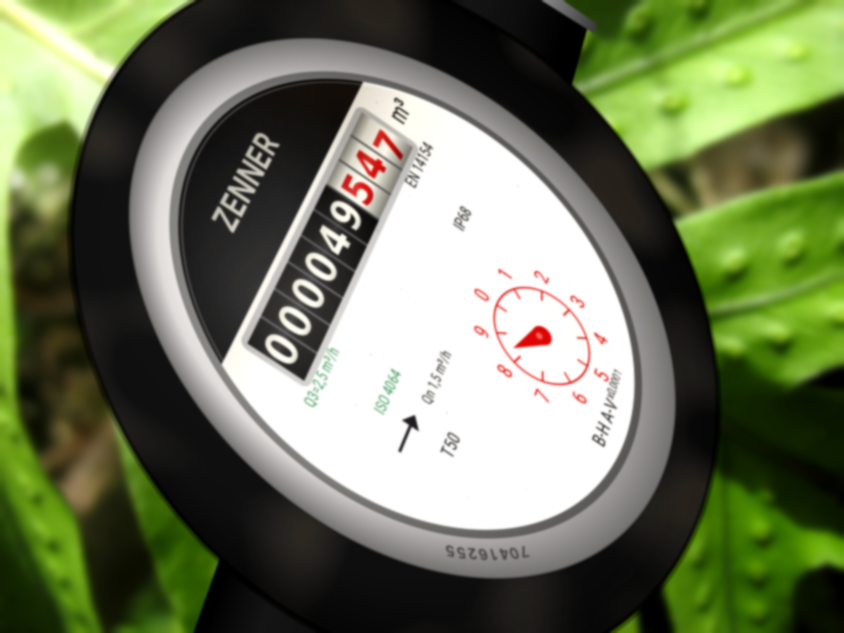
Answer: 49.5468 m³
